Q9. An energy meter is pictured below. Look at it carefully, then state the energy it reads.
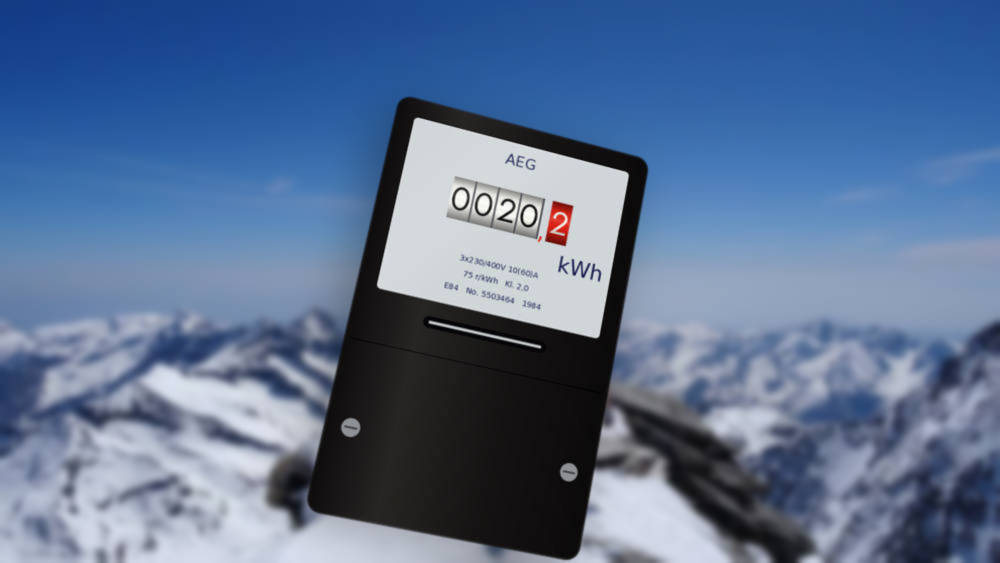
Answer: 20.2 kWh
